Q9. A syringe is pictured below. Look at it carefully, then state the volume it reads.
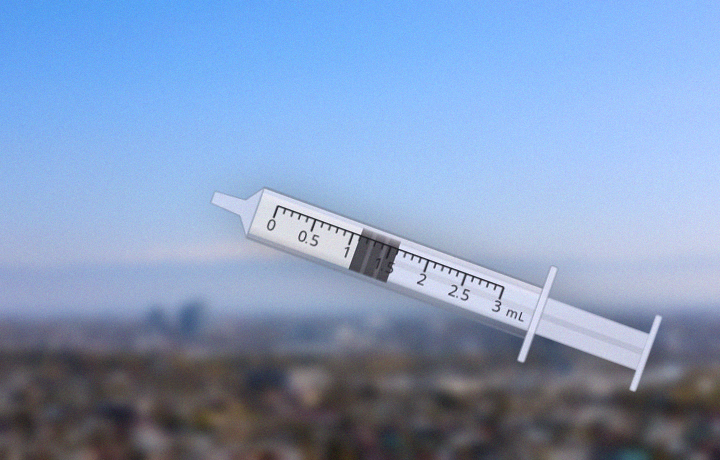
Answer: 1.1 mL
